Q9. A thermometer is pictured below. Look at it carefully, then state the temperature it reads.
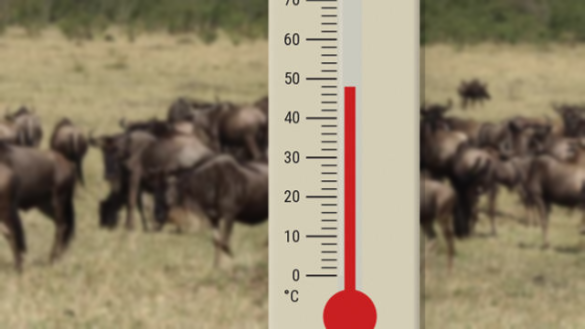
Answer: 48 °C
